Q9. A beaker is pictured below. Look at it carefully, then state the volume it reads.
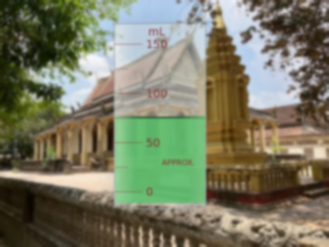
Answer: 75 mL
